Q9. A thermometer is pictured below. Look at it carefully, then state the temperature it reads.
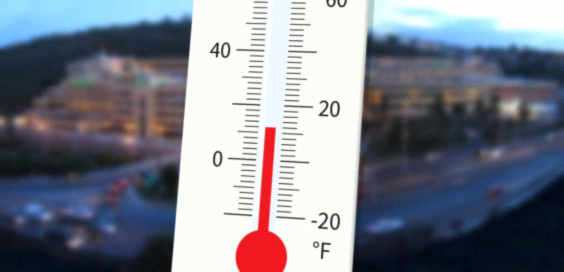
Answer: 12 °F
